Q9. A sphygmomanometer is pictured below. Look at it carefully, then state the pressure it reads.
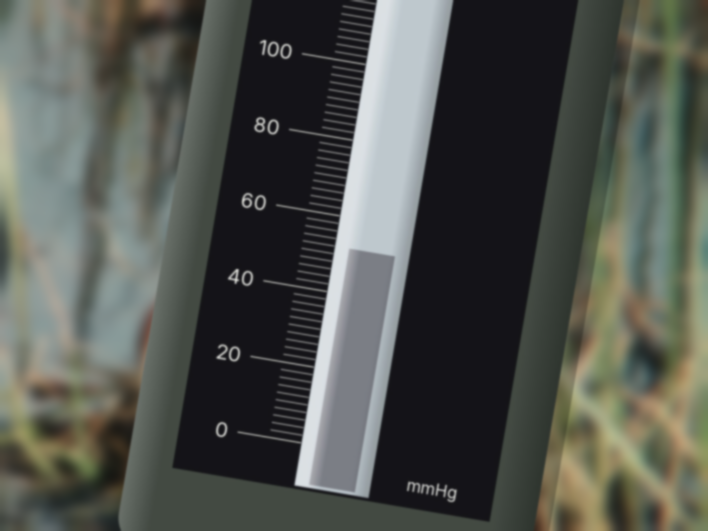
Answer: 52 mmHg
